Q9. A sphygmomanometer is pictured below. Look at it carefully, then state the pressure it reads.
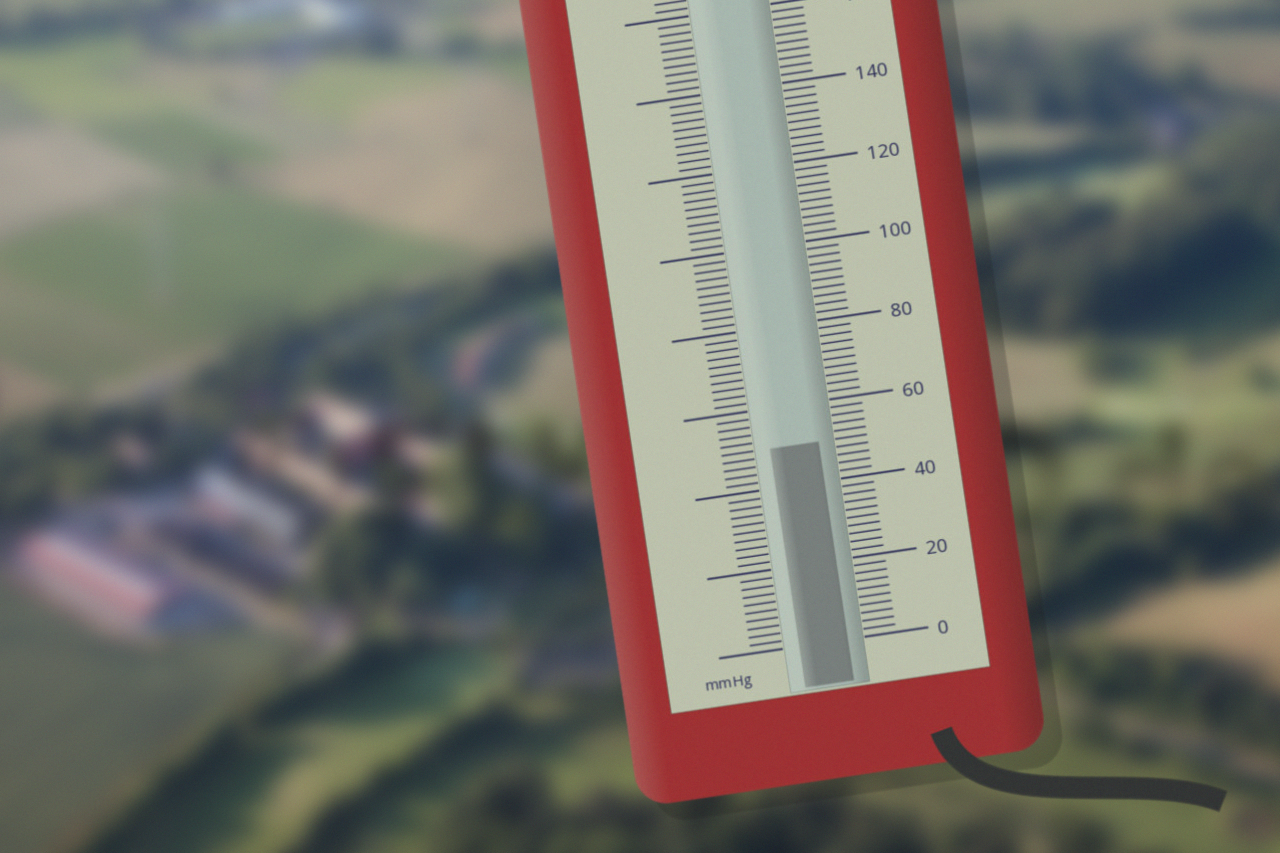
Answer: 50 mmHg
